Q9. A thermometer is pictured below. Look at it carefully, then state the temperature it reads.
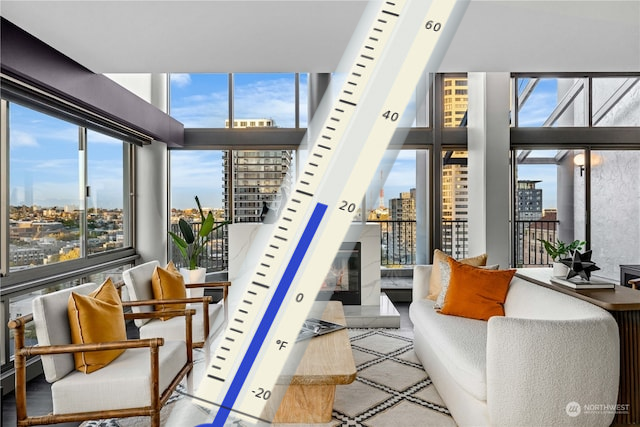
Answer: 19 °F
